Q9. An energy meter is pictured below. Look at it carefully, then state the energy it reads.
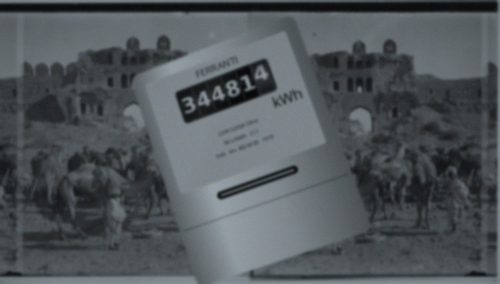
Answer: 34481.4 kWh
